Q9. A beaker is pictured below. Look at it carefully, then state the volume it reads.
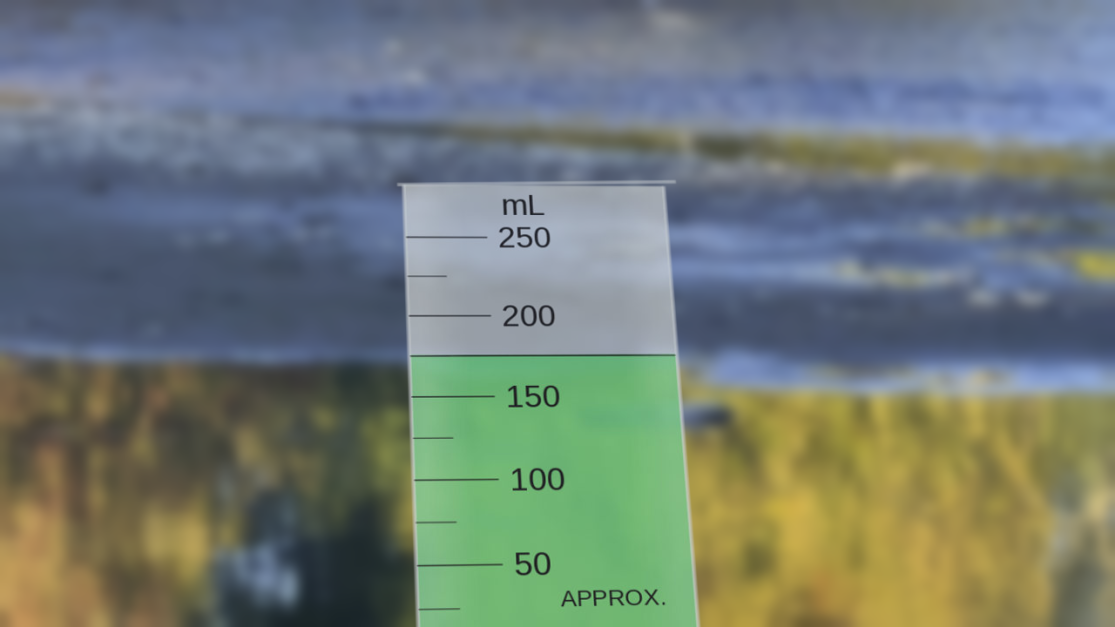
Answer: 175 mL
